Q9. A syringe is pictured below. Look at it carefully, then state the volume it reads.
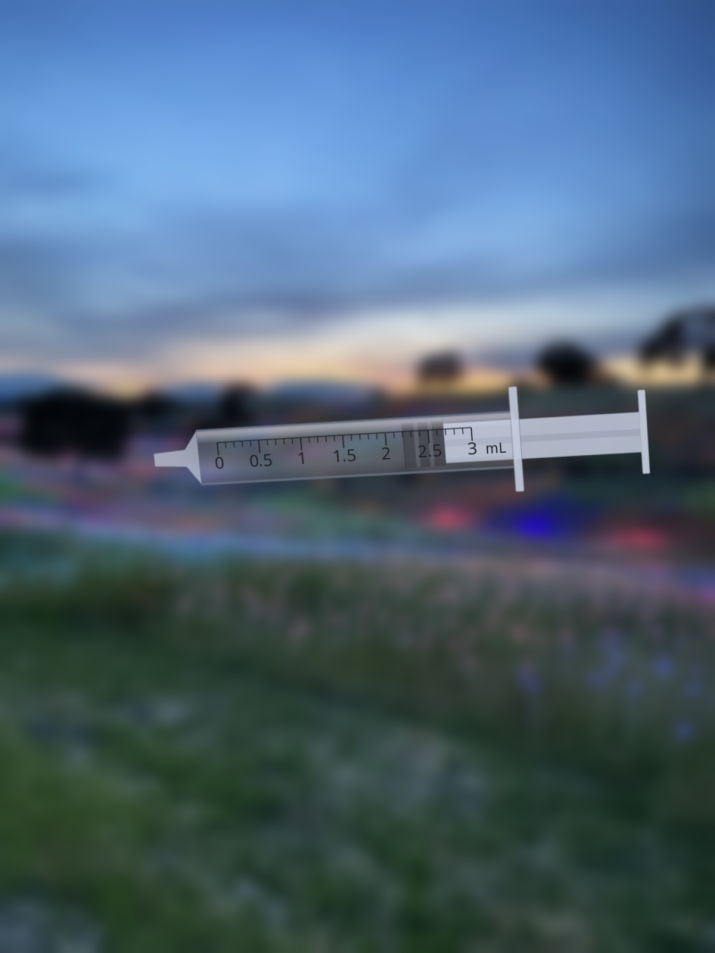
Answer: 2.2 mL
